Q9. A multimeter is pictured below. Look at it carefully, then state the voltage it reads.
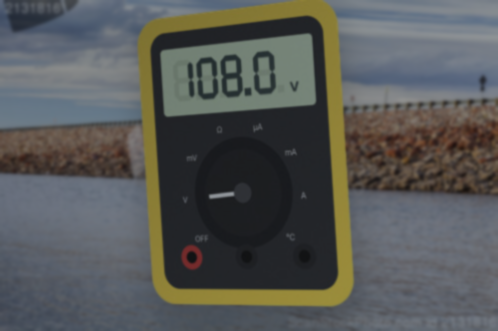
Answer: 108.0 V
